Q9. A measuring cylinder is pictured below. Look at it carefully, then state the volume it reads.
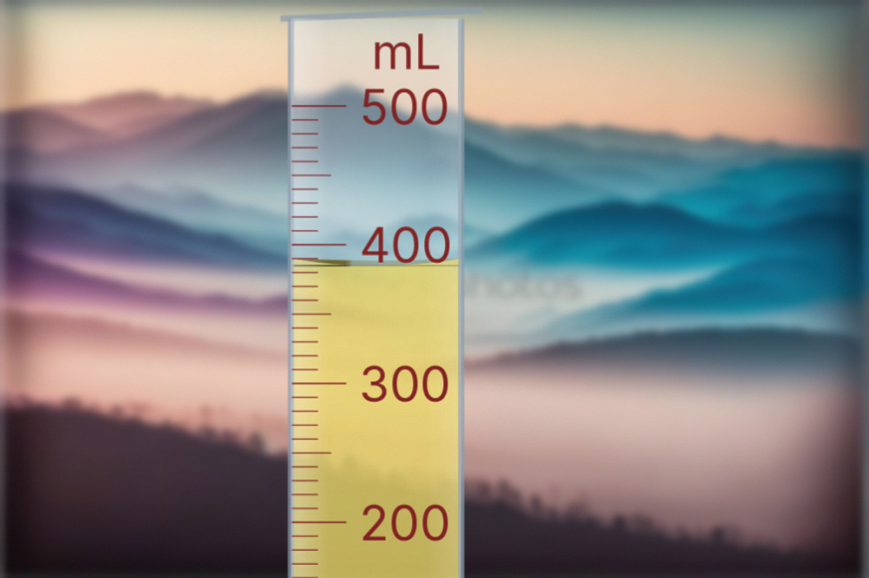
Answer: 385 mL
